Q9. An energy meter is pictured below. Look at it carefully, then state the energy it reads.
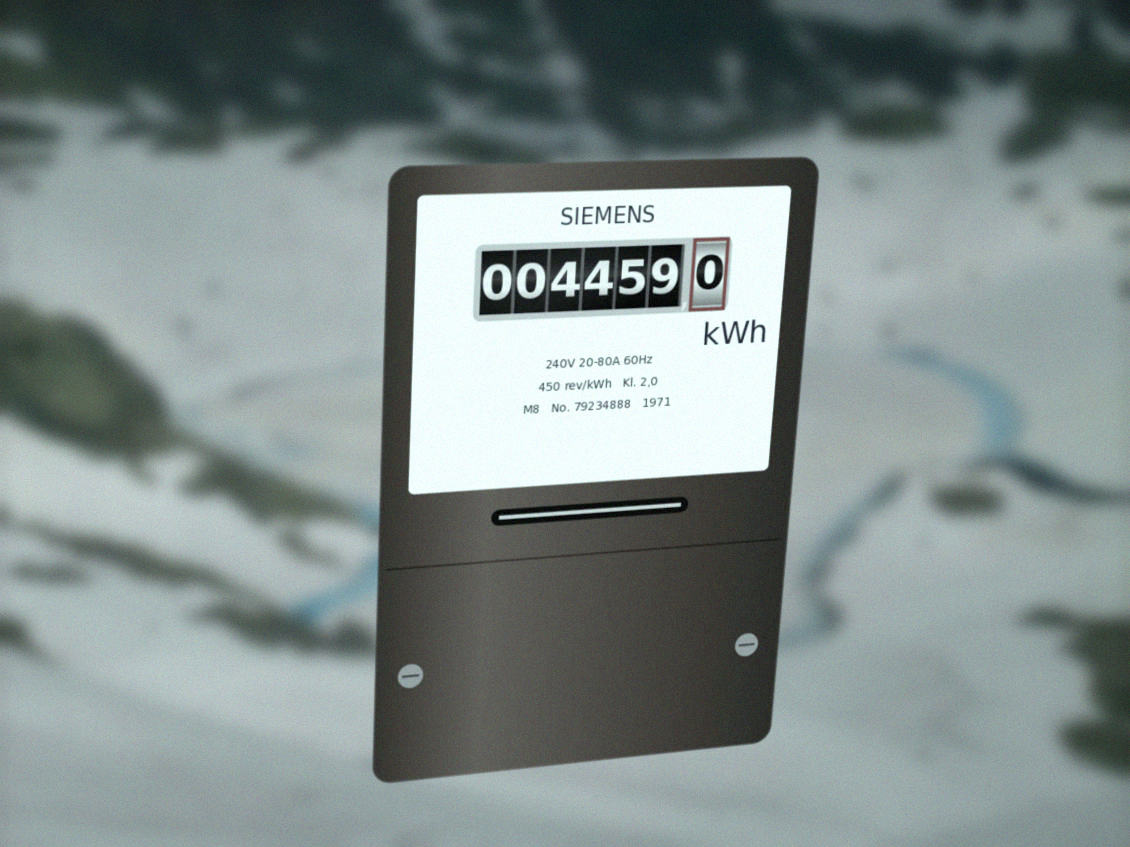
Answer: 4459.0 kWh
